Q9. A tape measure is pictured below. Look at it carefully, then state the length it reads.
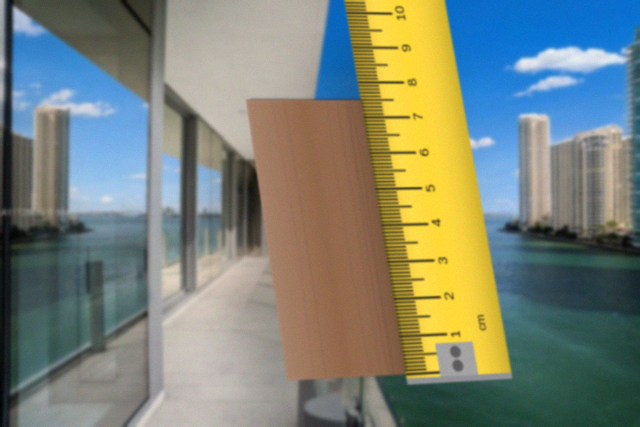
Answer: 7.5 cm
